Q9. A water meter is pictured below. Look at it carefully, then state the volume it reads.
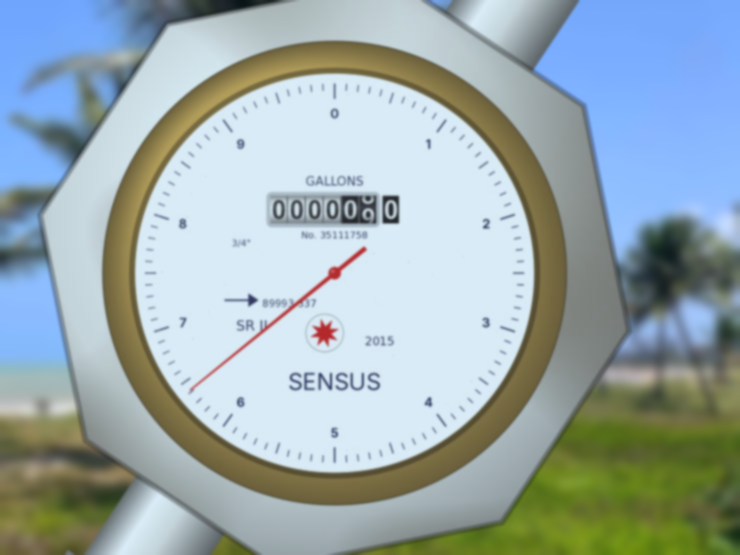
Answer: 86.4 gal
